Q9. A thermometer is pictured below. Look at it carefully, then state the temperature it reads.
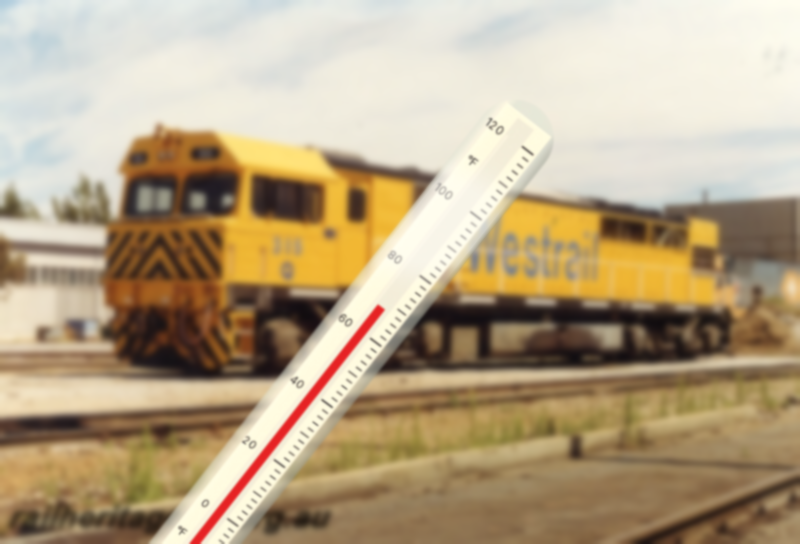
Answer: 68 °F
